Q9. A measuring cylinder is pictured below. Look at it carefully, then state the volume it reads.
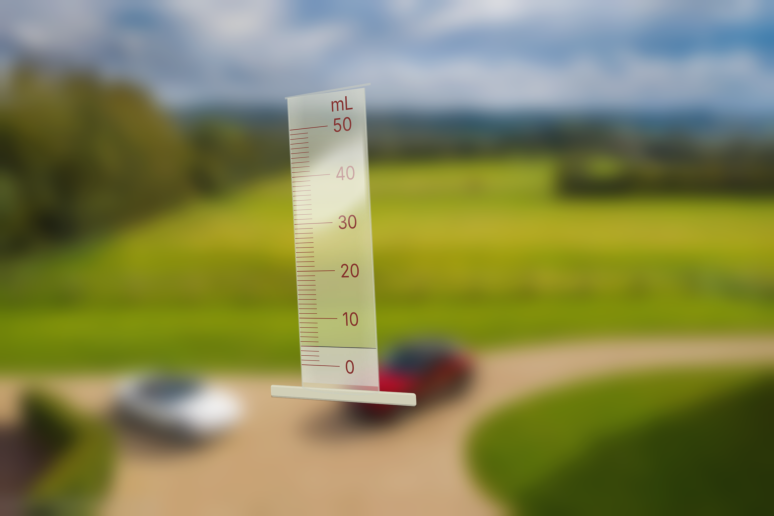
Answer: 4 mL
